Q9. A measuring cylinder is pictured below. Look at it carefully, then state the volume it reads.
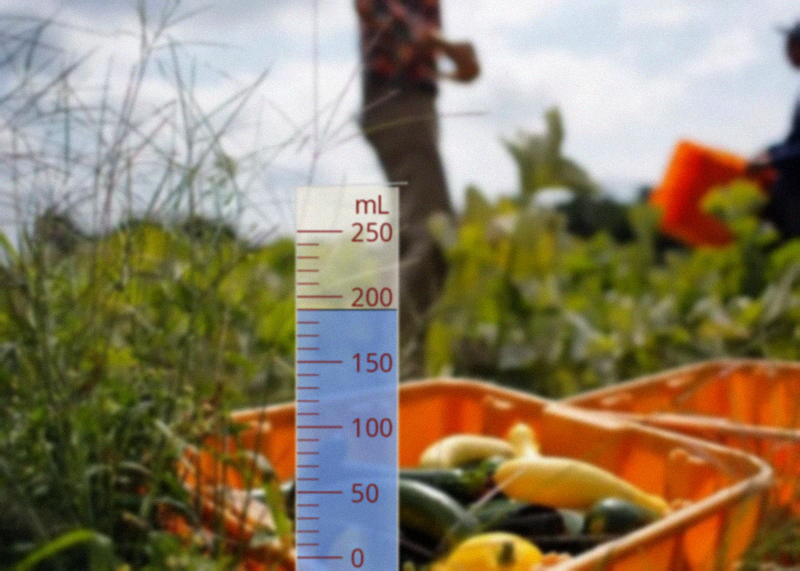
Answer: 190 mL
